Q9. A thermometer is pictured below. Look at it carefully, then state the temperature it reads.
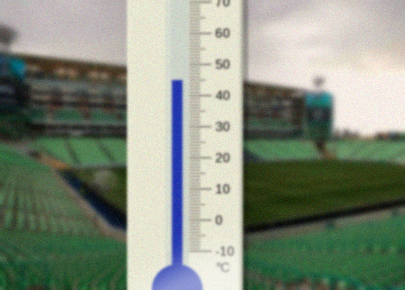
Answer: 45 °C
